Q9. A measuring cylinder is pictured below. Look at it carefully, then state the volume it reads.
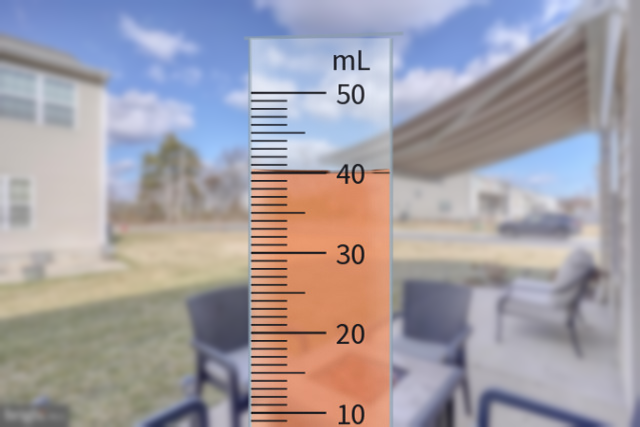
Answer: 40 mL
